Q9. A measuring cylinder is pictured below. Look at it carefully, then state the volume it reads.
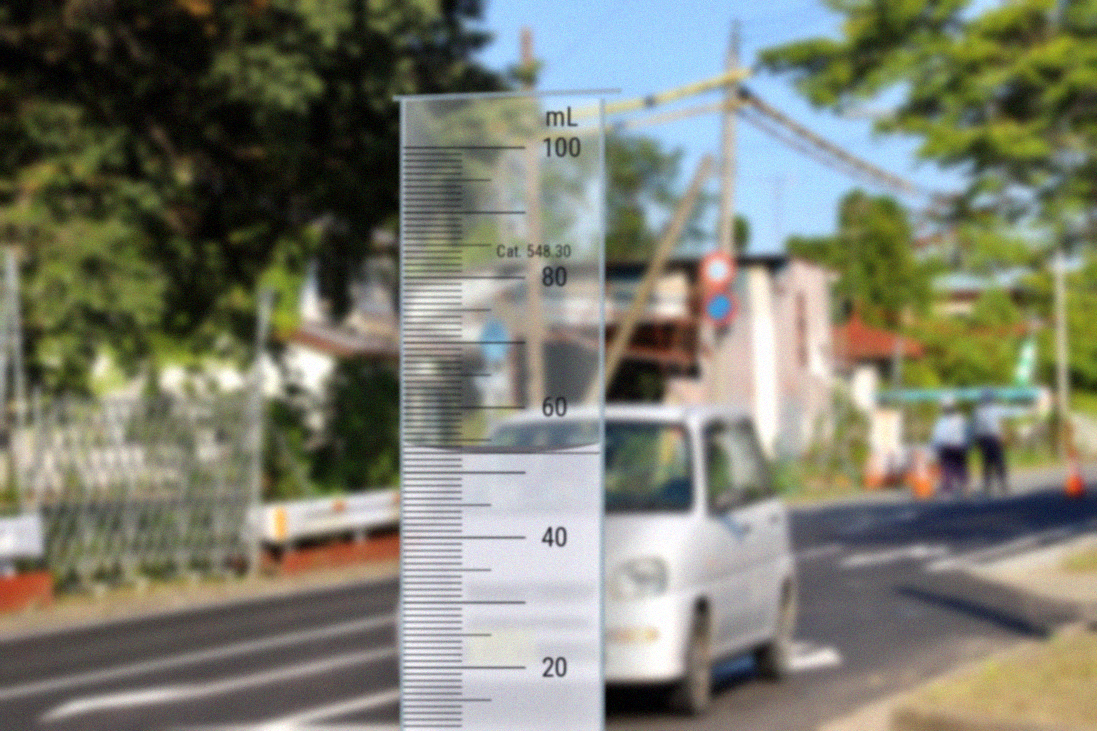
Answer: 53 mL
